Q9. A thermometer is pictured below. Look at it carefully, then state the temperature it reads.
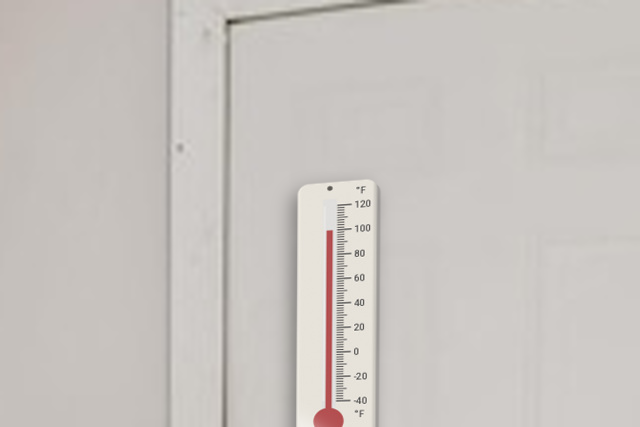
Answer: 100 °F
